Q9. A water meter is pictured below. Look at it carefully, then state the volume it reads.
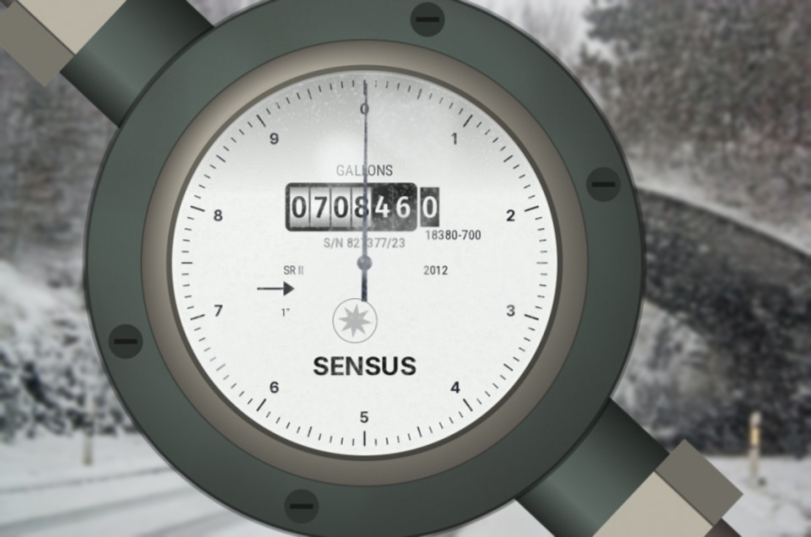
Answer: 708460.0 gal
